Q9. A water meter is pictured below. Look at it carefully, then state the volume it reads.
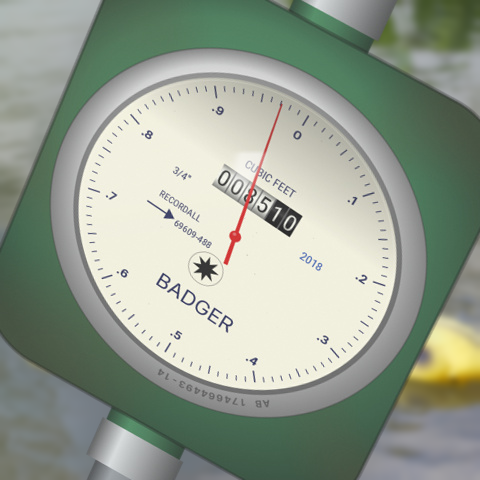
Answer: 8509.97 ft³
